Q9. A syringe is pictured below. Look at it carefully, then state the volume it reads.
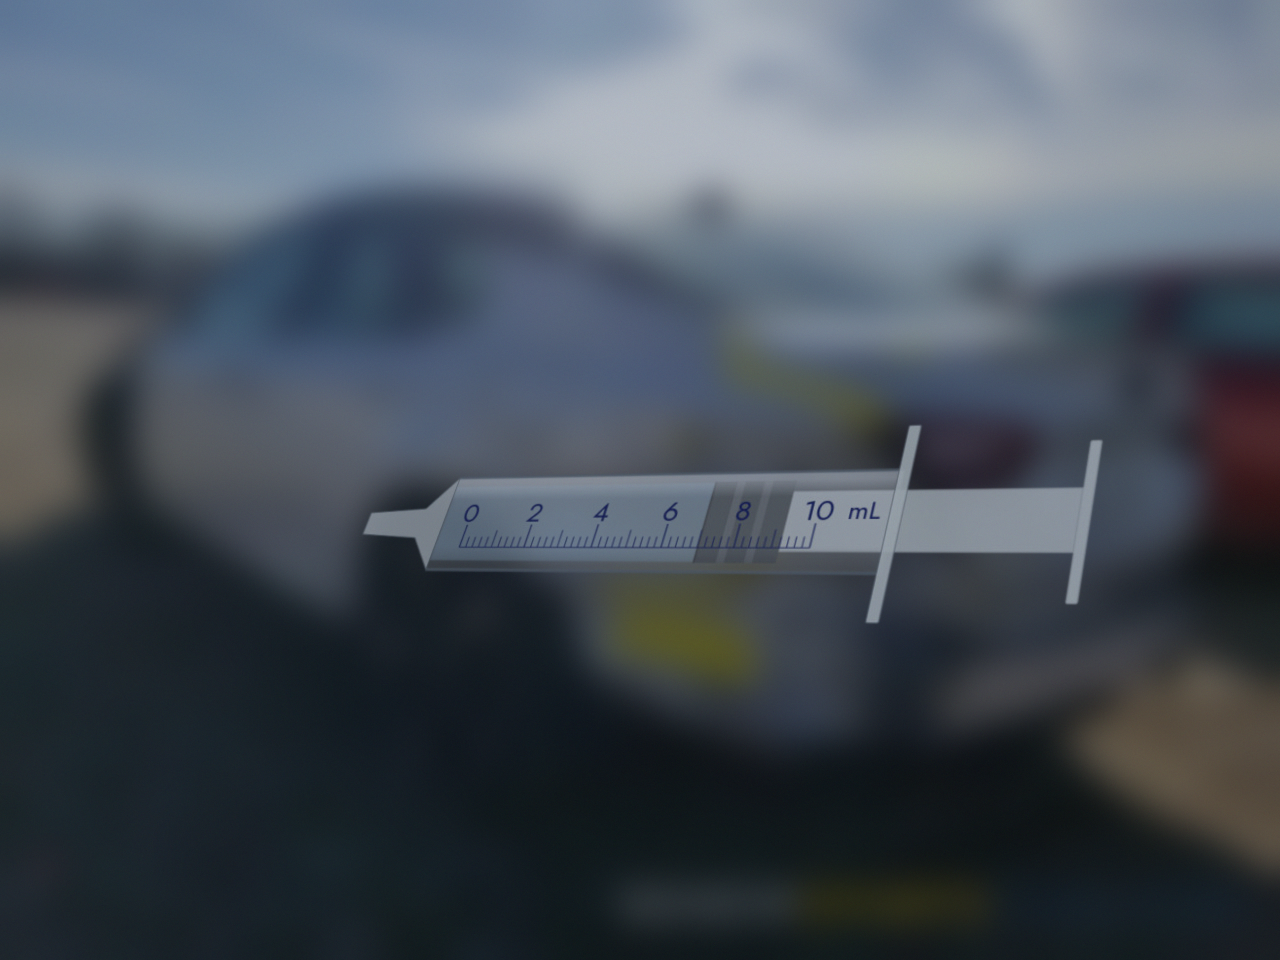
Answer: 7 mL
